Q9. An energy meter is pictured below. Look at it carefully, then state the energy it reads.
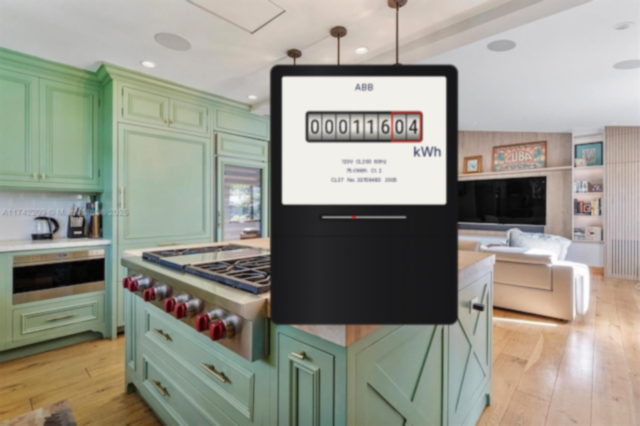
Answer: 116.04 kWh
